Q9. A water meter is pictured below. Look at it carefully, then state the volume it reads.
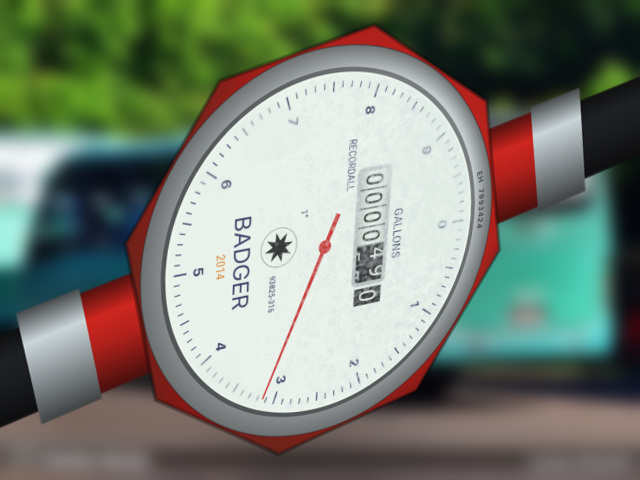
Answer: 493.1 gal
